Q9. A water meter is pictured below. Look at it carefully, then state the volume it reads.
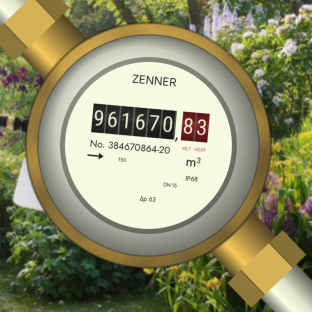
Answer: 961670.83 m³
